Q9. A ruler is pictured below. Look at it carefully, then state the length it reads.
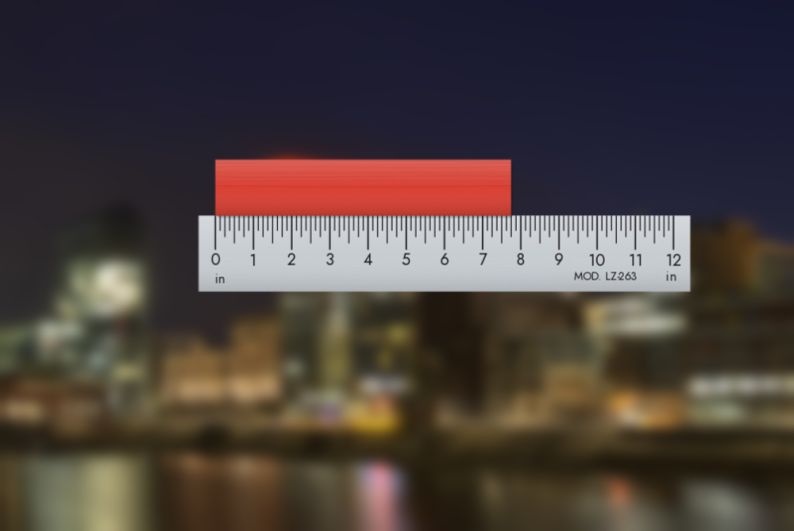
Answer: 7.75 in
